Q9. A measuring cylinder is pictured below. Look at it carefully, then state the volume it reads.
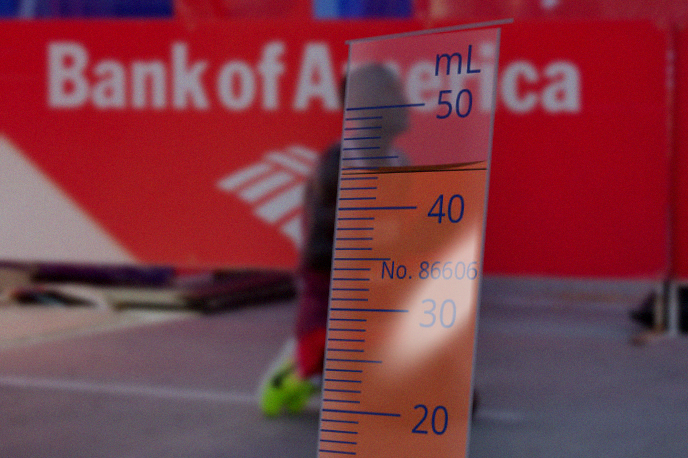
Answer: 43.5 mL
